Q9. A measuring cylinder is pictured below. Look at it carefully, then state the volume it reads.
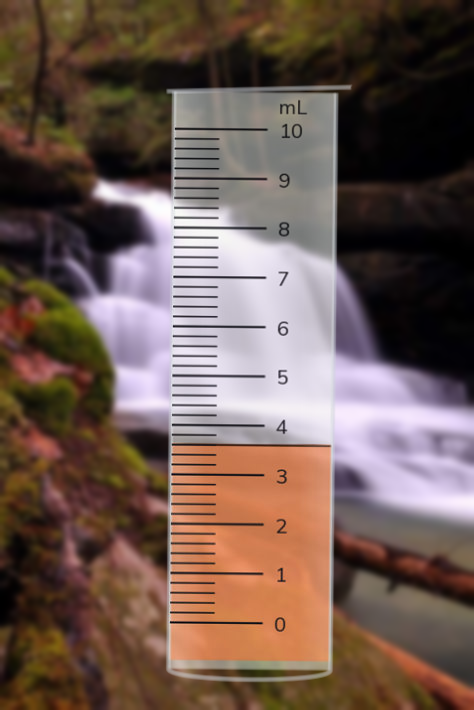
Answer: 3.6 mL
